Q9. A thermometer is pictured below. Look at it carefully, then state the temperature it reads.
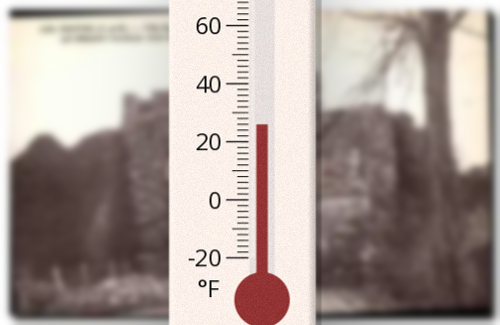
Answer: 26 °F
